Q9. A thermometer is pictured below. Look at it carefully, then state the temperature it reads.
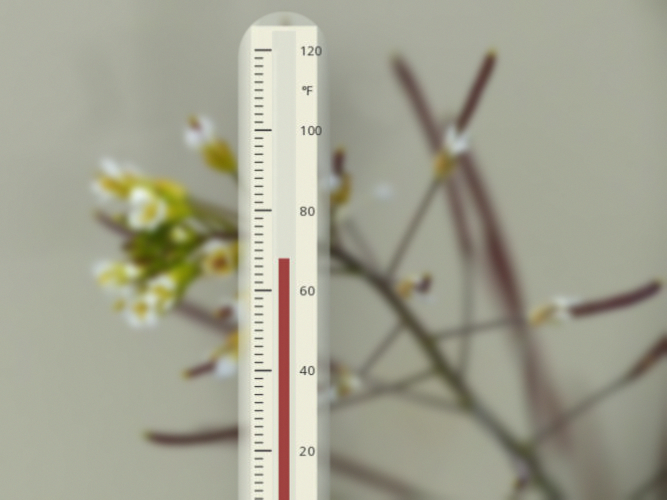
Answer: 68 °F
